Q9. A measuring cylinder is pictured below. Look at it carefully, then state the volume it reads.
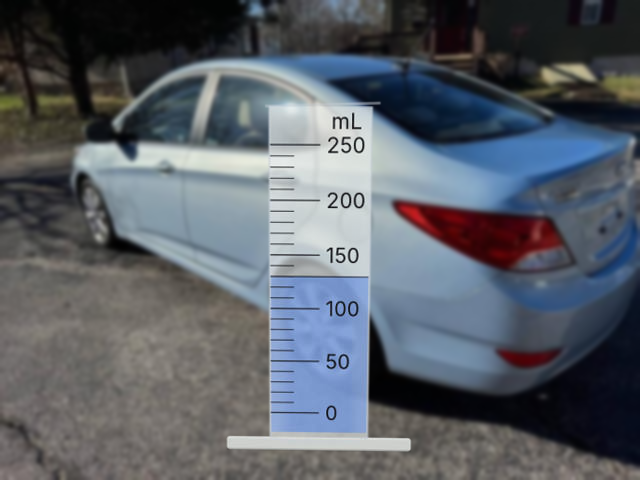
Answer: 130 mL
